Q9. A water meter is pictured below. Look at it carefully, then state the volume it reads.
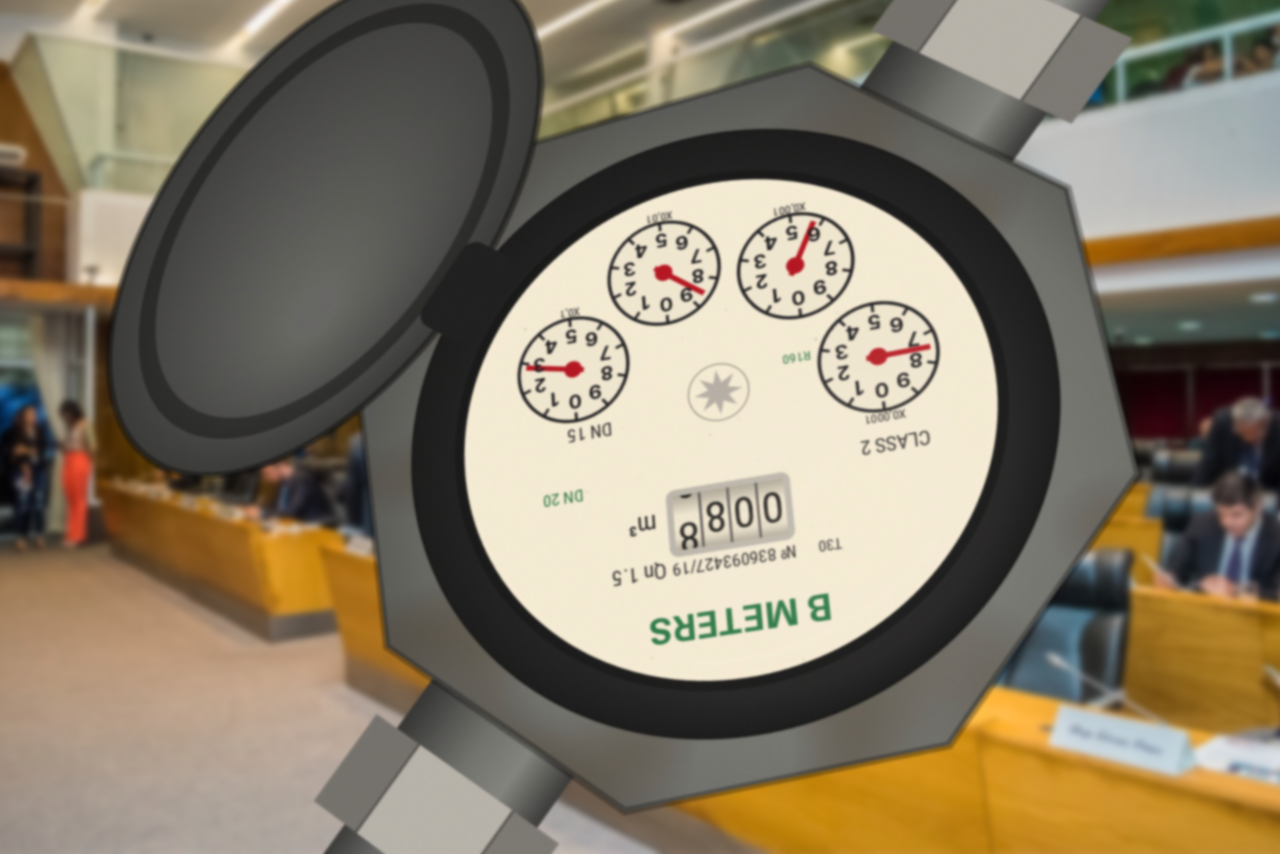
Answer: 88.2857 m³
